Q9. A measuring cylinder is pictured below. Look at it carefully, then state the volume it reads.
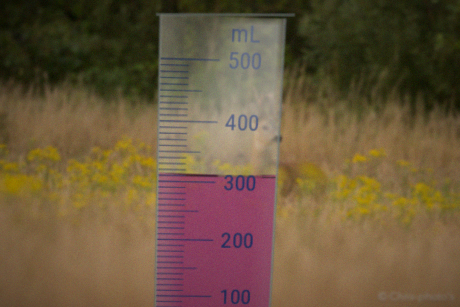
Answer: 310 mL
